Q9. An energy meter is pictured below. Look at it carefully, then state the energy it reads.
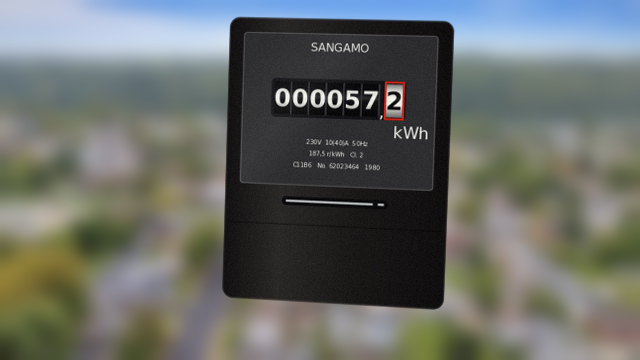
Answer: 57.2 kWh
